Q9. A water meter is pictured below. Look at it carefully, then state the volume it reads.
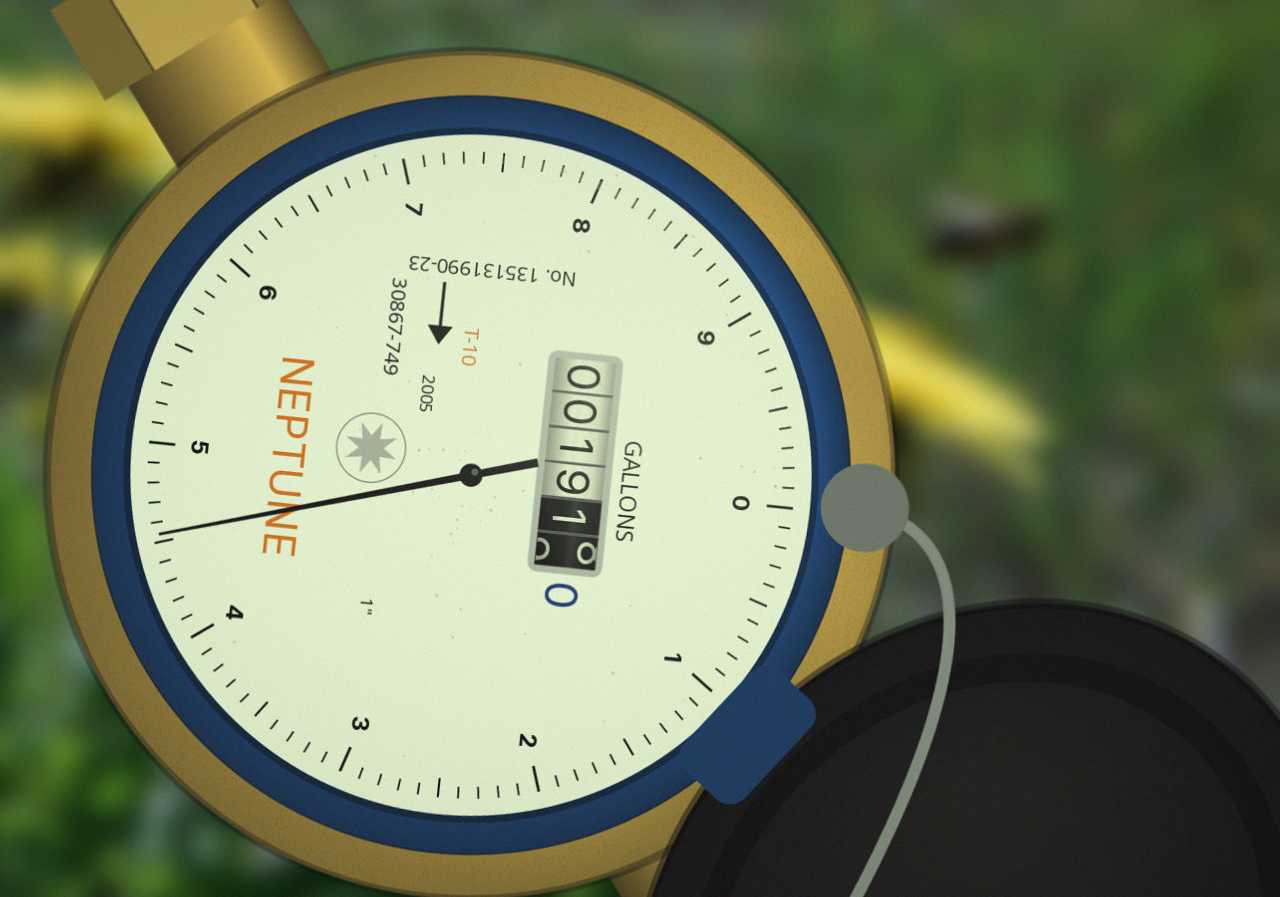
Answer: 19184.5 gal
